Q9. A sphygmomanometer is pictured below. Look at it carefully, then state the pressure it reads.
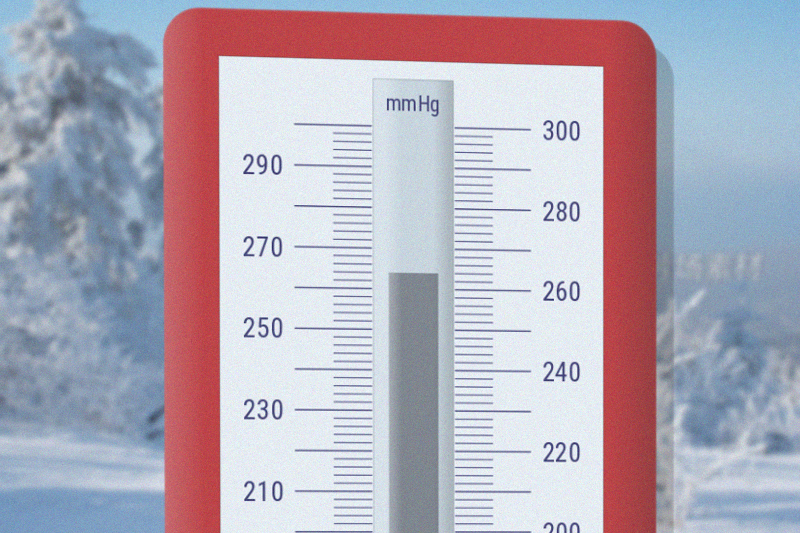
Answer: 264 mmHg
